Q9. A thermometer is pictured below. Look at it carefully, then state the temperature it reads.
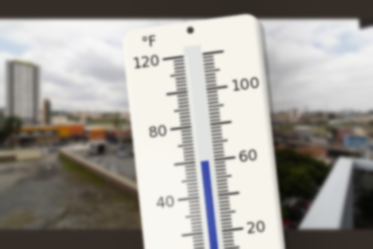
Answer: 60 °F
